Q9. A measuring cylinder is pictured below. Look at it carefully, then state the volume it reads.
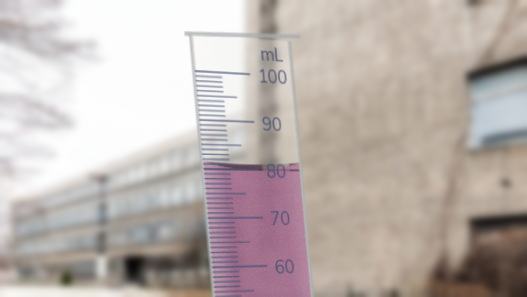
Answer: 80 mL
